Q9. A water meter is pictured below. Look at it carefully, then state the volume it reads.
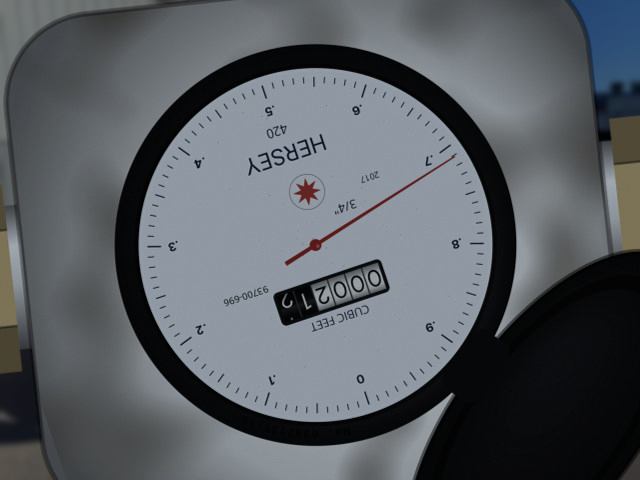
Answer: 211.71 ft³
